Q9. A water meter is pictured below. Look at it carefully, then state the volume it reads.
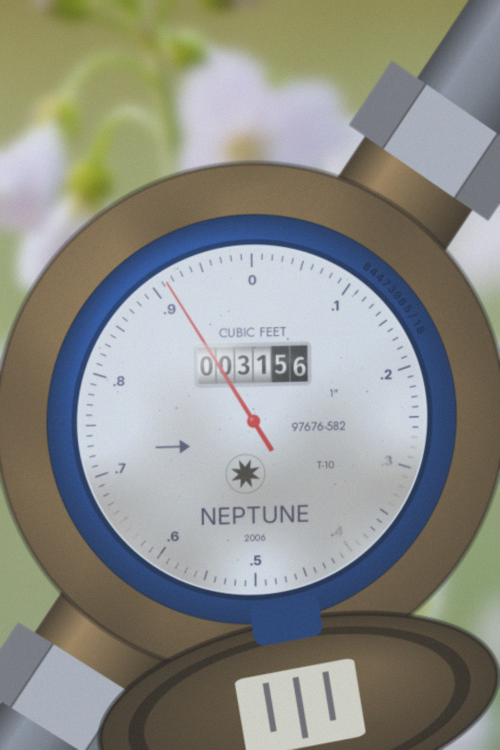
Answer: 3155.91 ft³
